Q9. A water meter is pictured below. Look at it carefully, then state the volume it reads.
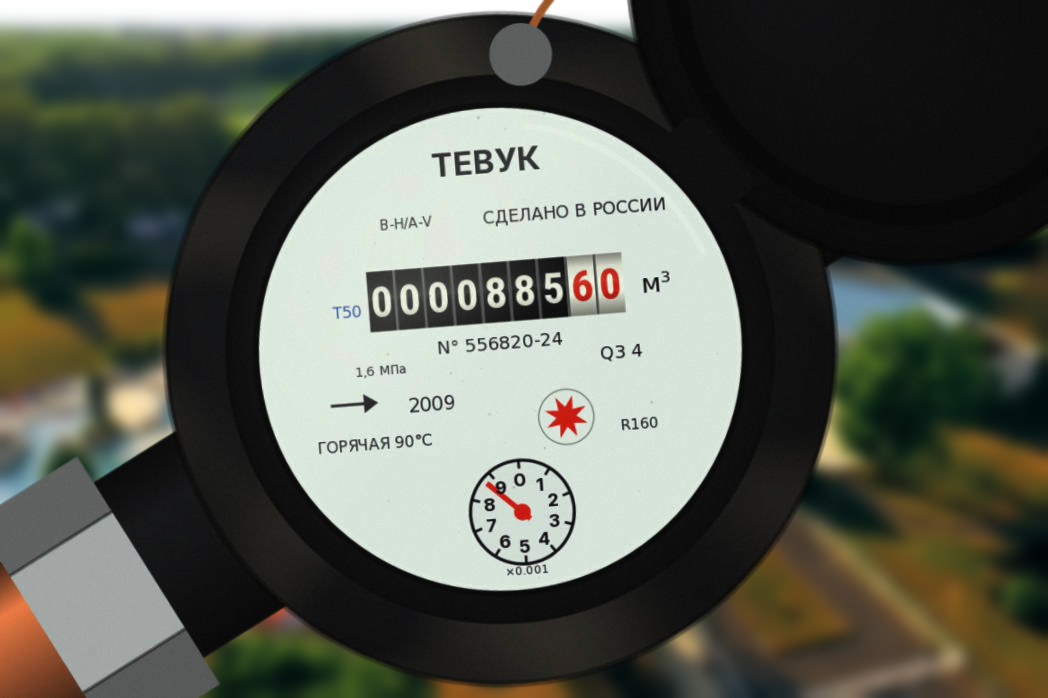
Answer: 885.608 m³
